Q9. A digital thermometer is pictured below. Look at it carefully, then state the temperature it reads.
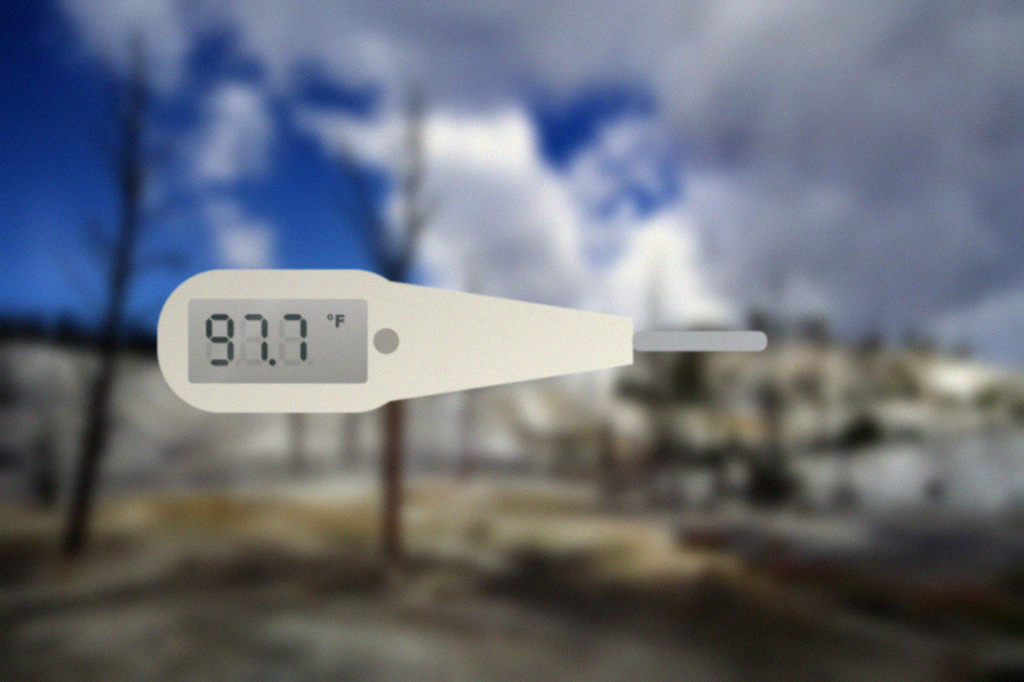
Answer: 97.7 °F
